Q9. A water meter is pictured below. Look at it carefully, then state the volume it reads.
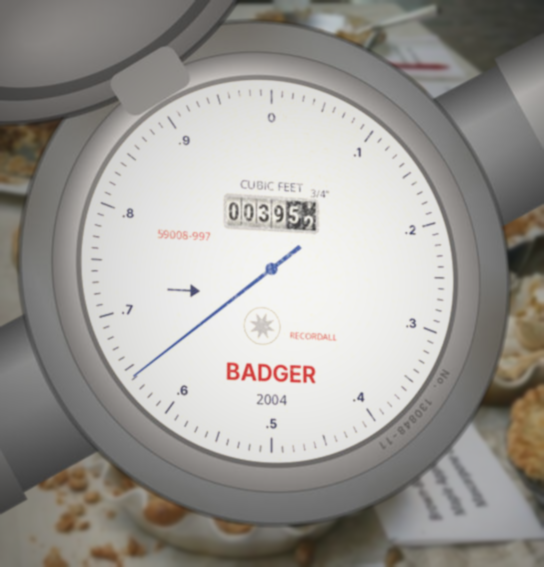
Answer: 3951.64 ft³
